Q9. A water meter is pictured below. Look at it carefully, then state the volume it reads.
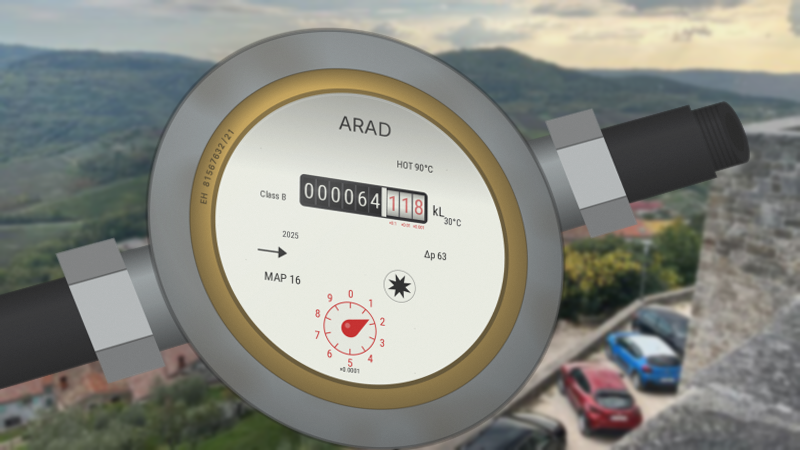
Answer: 64.1181 kL
